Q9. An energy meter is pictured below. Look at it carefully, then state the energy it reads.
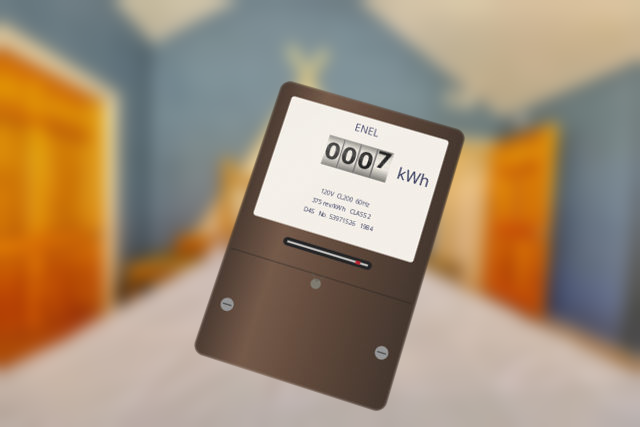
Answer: 7 kWh
